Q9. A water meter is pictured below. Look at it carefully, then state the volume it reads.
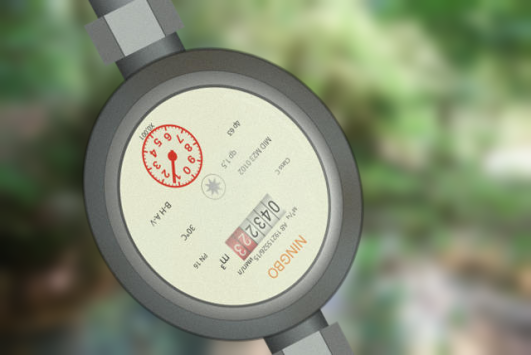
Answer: 432.231 m³
